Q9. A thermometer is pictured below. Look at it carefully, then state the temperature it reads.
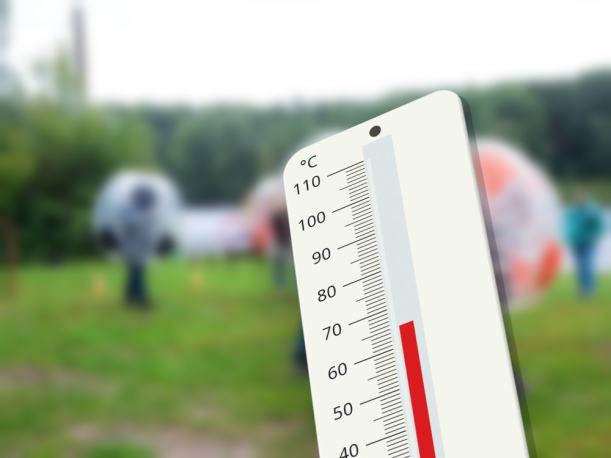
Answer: 65 °C
